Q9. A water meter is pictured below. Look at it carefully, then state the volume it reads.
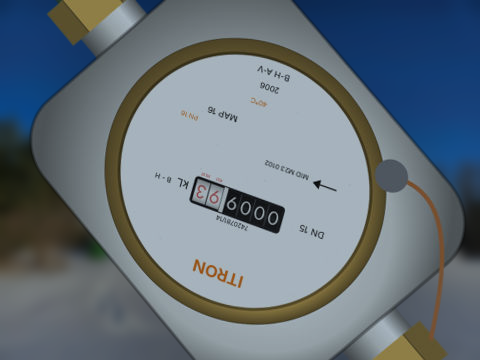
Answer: 9.93 kL
